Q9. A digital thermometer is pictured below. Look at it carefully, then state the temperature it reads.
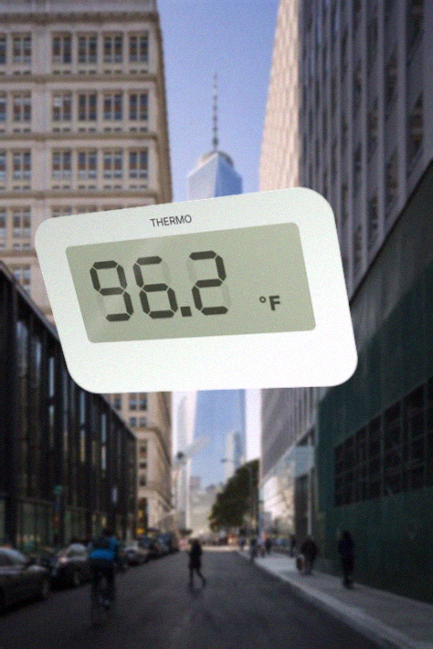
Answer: 96.2 °F
